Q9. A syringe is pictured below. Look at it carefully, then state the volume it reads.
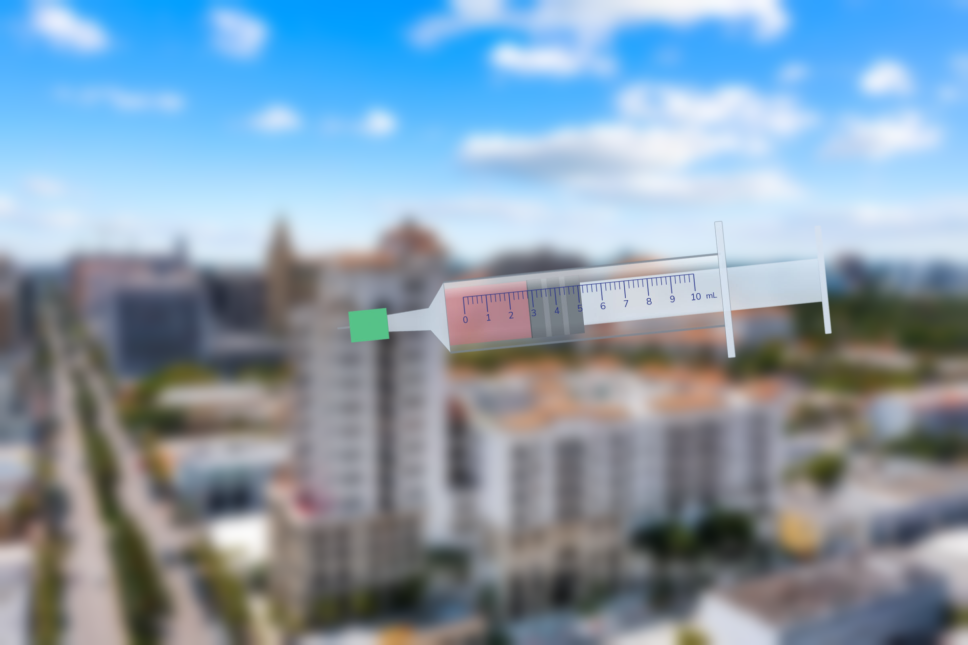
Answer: 2.8 mL
